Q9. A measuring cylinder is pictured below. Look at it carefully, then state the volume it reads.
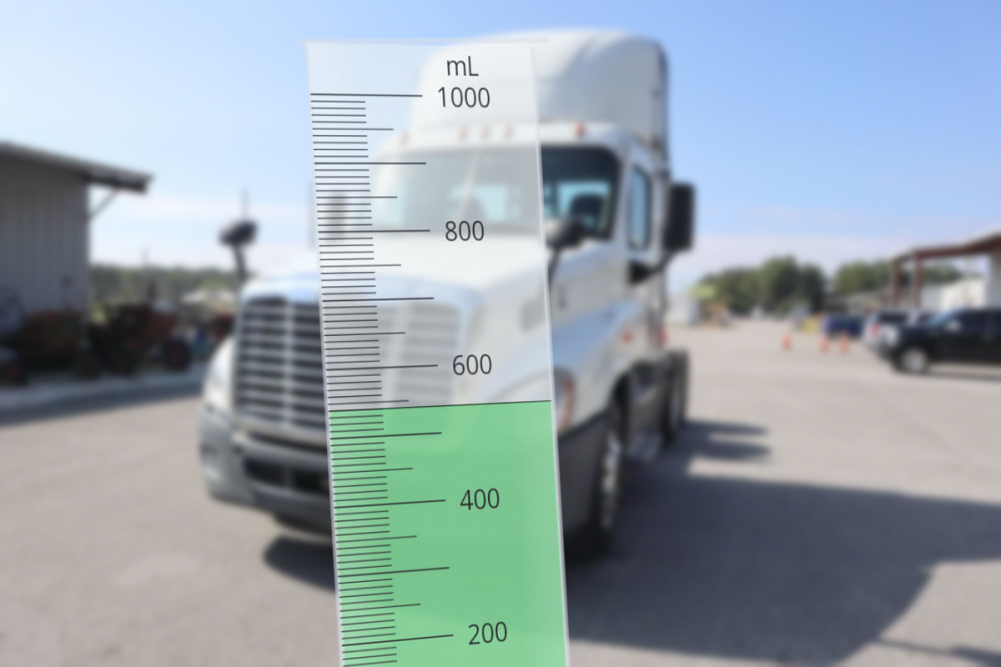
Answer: 540 mL
